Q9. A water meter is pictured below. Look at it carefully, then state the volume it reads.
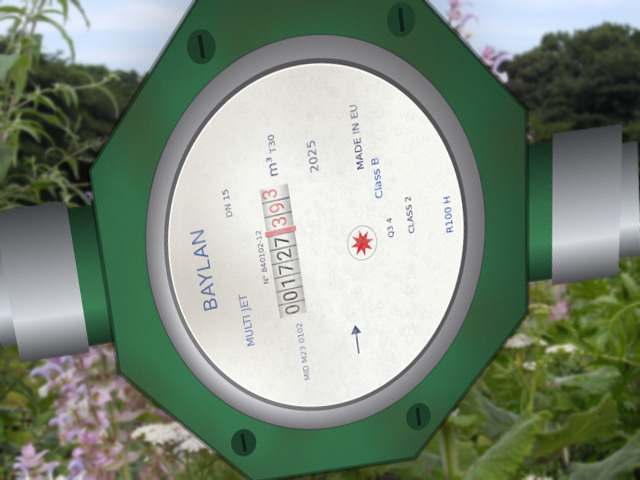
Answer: 1727.393 m³
